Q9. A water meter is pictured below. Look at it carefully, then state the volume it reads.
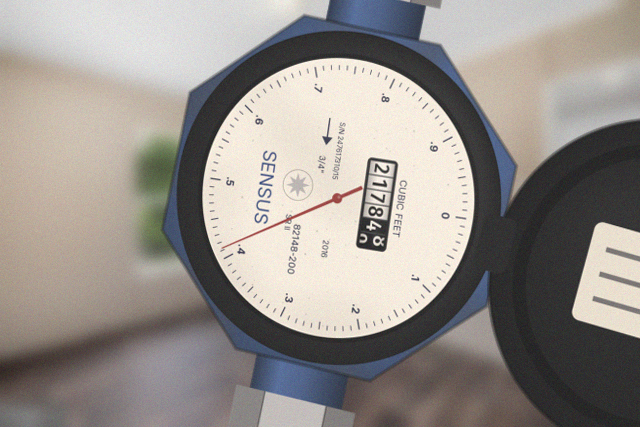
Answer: 217848.41 ft³
